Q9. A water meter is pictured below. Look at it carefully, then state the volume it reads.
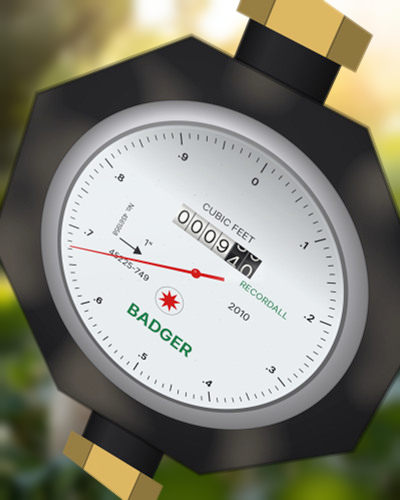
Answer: 939.67 ft³
